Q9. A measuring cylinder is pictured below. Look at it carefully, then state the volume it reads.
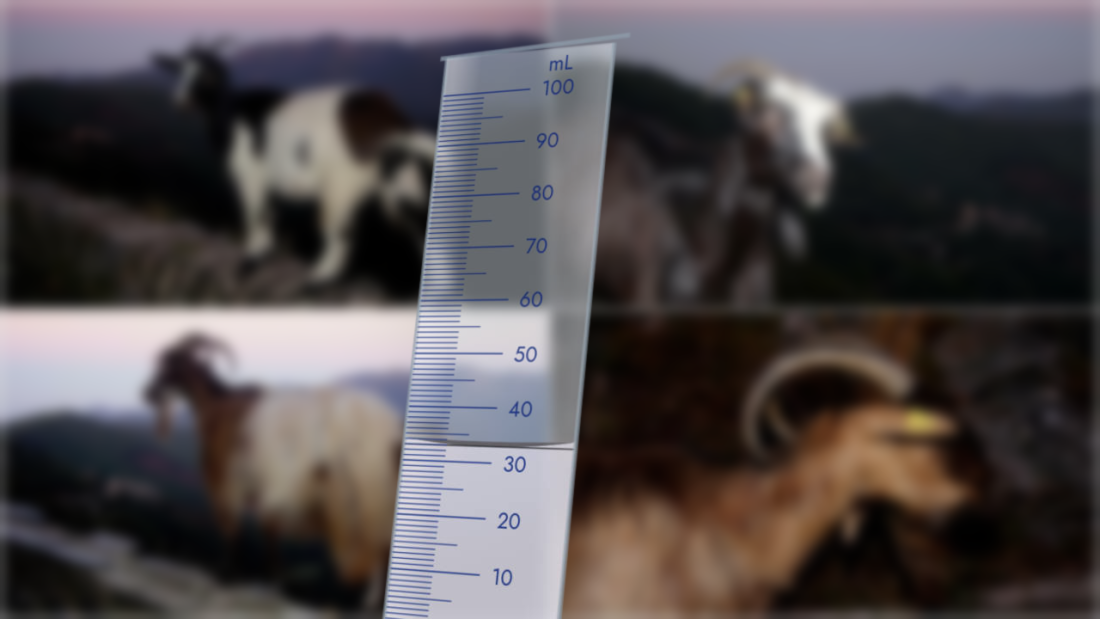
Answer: 33 mL
